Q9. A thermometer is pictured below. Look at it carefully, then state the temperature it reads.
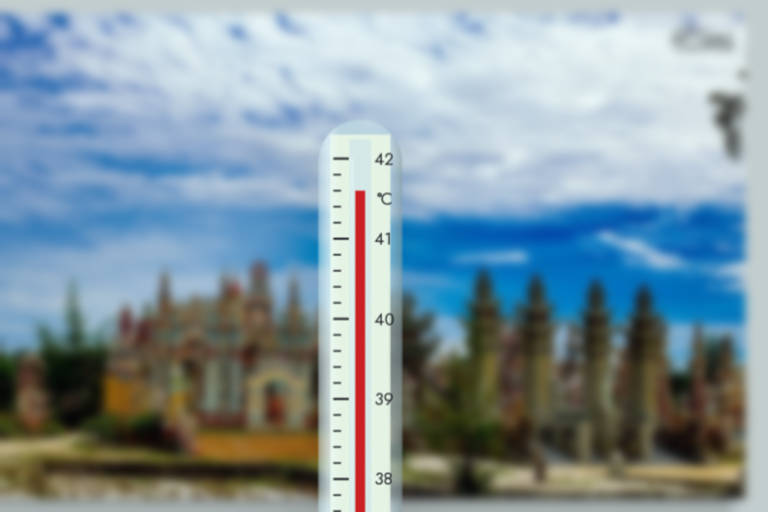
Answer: 41.6 °C
